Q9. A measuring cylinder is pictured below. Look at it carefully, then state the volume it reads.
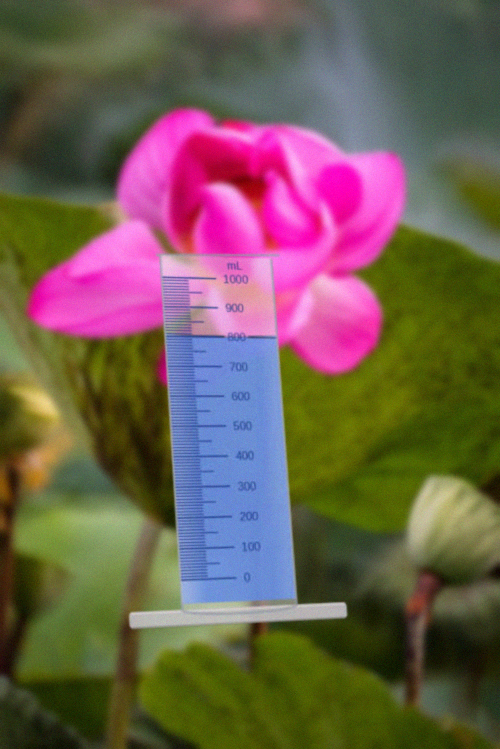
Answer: 800 mL
